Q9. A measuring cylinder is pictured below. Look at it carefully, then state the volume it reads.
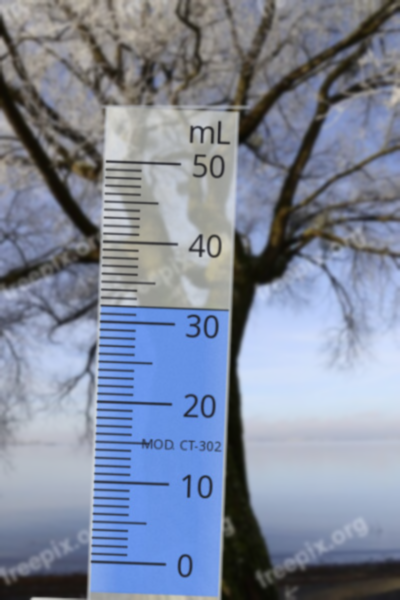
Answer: 32 mL
